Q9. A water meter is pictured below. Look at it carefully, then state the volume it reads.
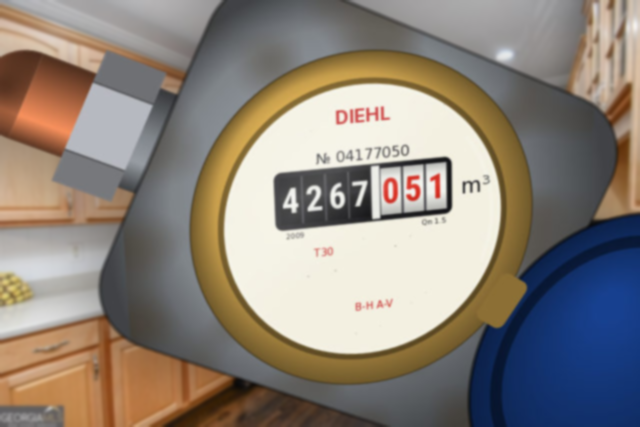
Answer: 4267.051 m³
